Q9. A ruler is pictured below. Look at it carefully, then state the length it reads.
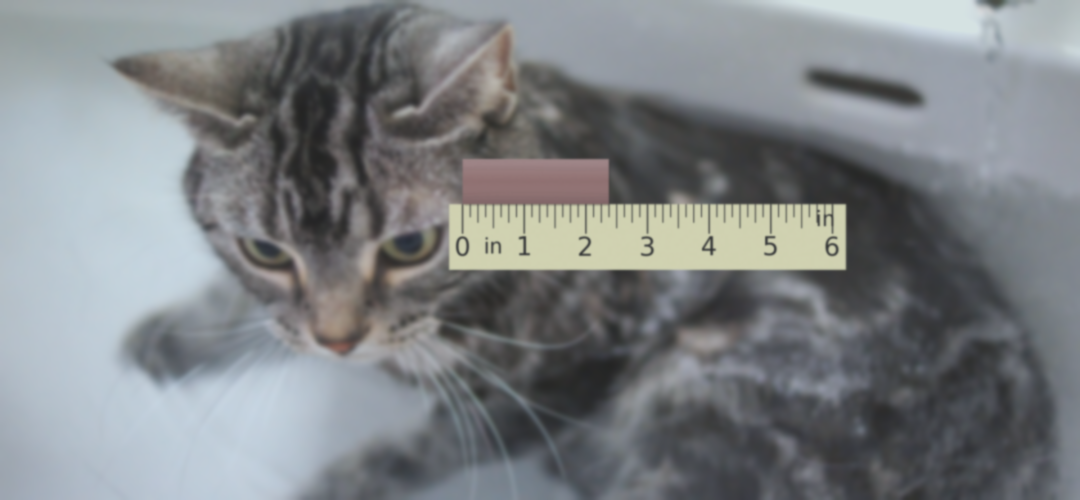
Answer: 2.375 in
